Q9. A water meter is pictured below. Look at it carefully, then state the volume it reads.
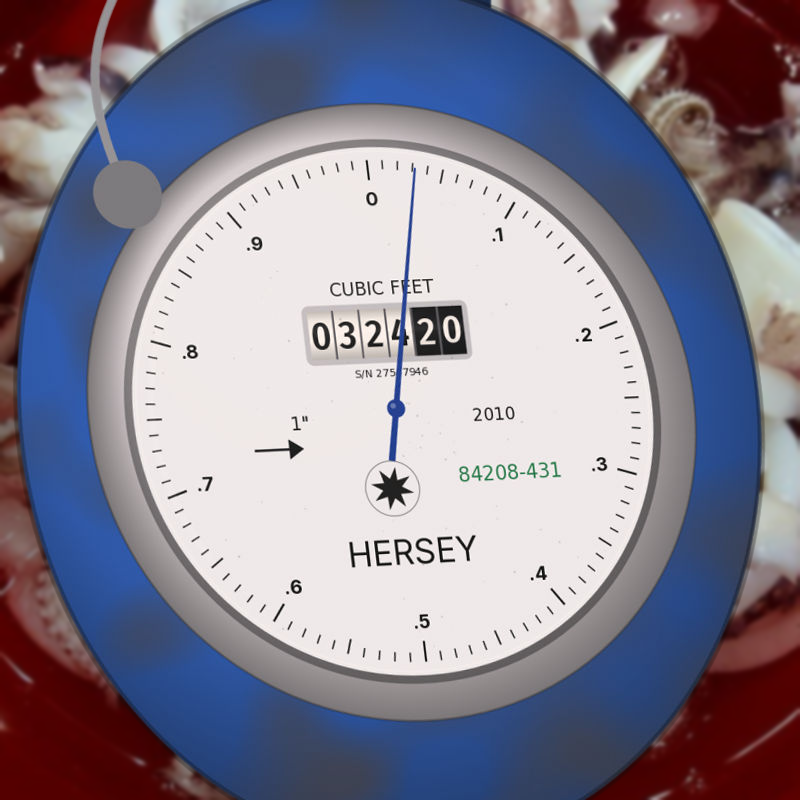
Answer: 32420.03 ft³
